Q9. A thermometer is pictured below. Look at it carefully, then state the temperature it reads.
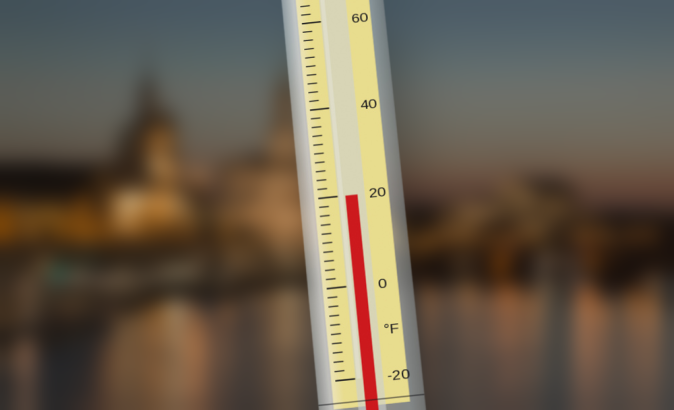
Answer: 20 °F
